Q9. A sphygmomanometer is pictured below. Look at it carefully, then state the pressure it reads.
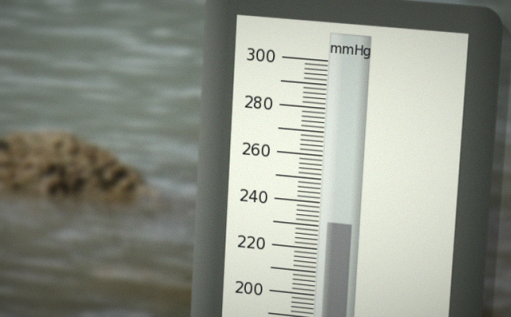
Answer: 232 mmHg
